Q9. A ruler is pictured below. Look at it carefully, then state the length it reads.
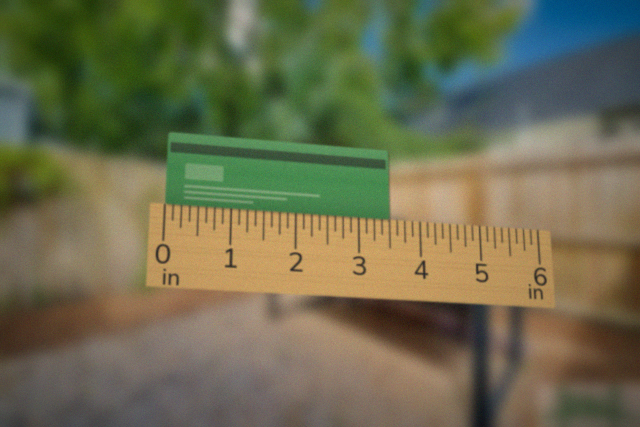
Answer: 3.5 in
